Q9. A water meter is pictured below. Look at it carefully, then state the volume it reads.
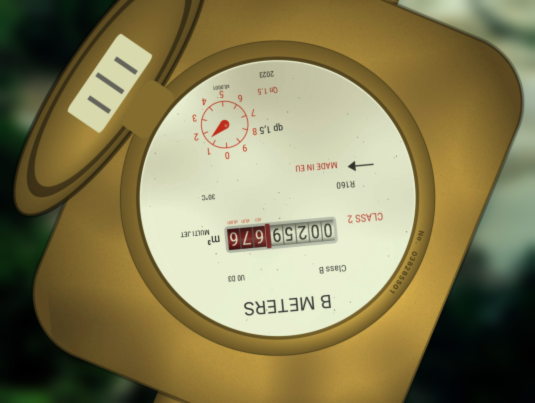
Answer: 259.6761 m³
